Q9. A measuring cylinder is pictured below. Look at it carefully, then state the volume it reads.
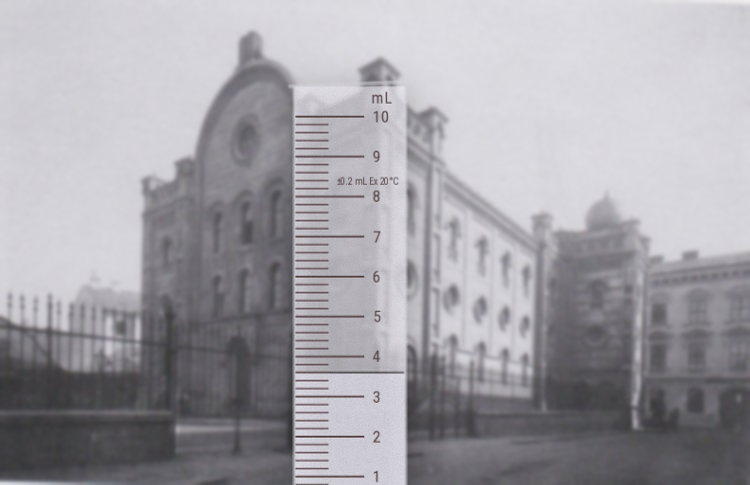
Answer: 3.6 mL
